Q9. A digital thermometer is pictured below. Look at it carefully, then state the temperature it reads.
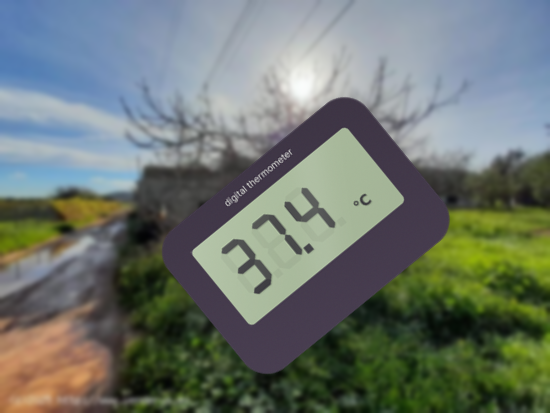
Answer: 37.4 °C
